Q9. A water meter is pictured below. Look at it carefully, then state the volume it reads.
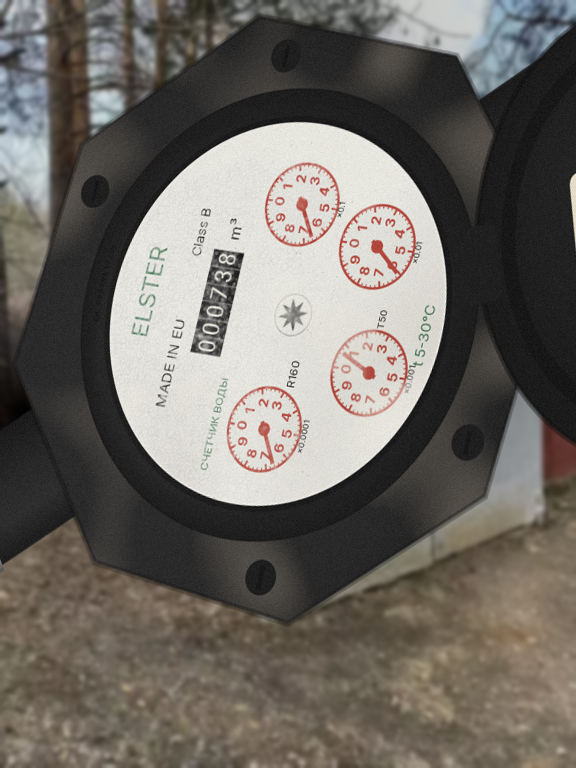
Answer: 738.6606 m³
